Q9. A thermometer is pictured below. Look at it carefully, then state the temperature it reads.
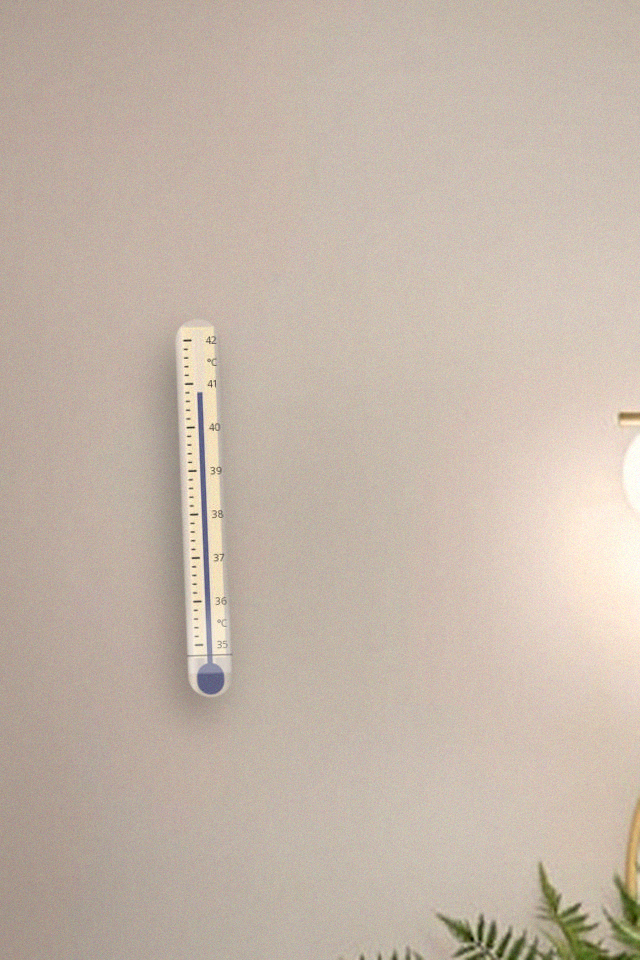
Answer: 40.8 °C
